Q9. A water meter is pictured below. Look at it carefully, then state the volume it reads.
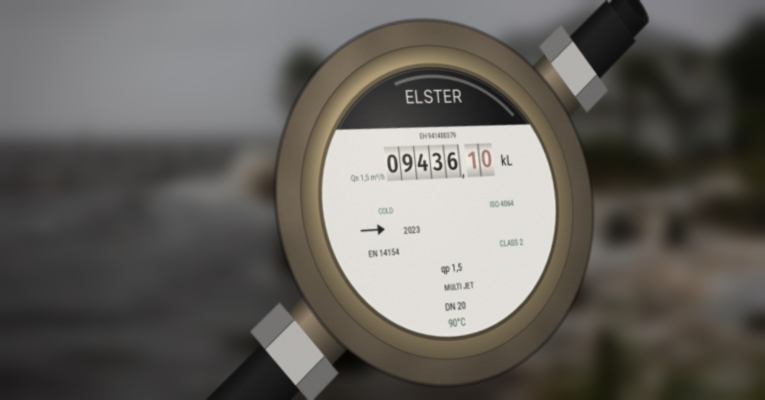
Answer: 9436.10 kL
